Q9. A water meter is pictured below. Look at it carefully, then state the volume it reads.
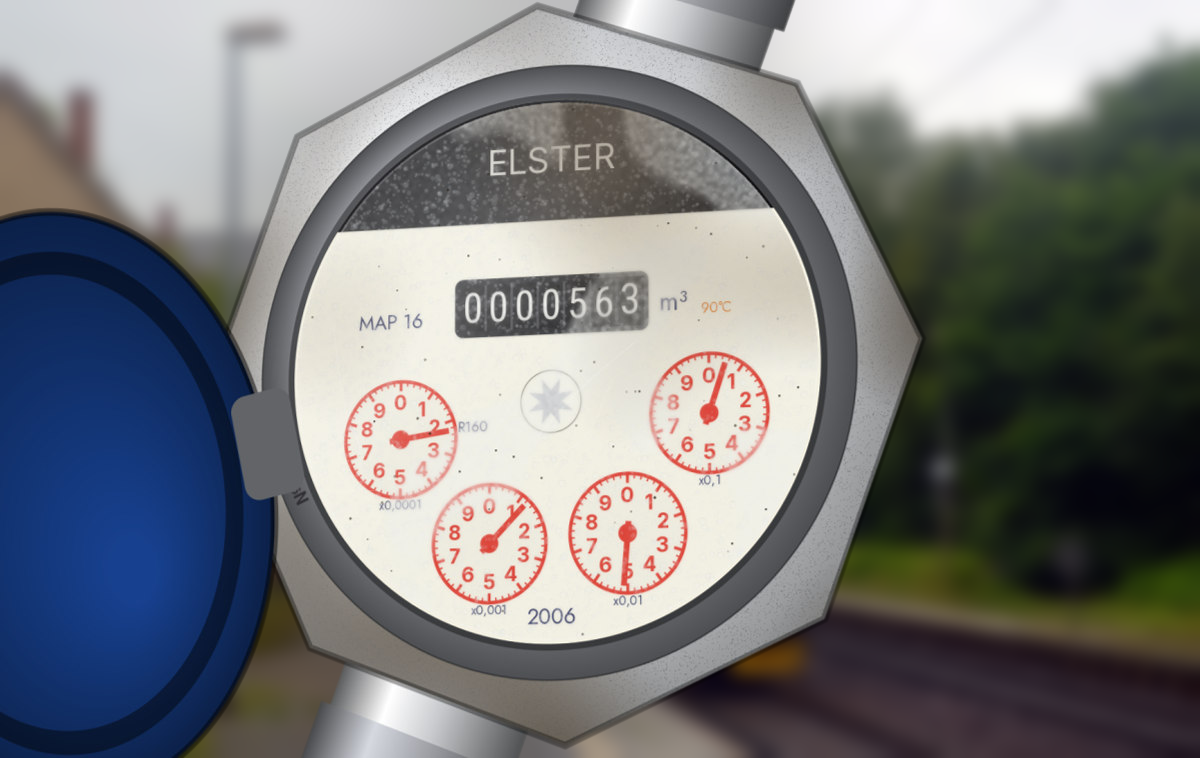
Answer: 563.0512 m³
